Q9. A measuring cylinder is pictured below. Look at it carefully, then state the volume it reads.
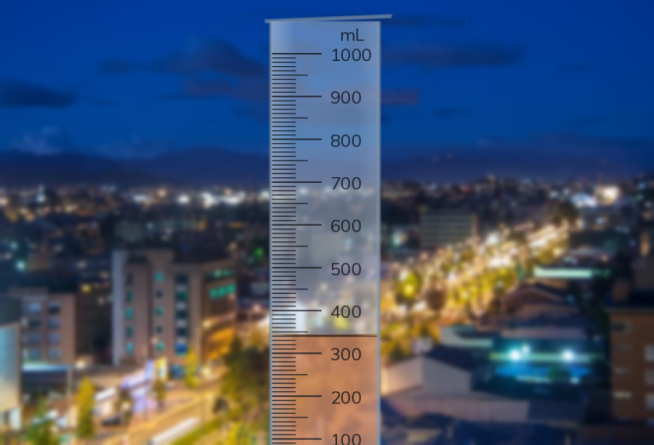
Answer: 340 mL
